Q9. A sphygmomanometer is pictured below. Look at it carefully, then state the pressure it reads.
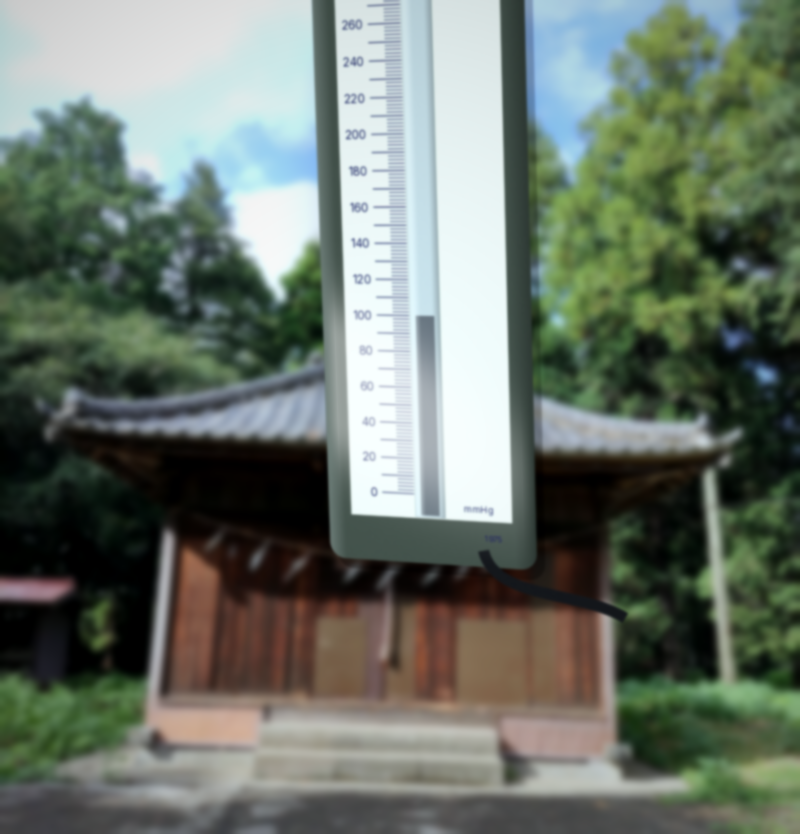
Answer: 100 mmHg
